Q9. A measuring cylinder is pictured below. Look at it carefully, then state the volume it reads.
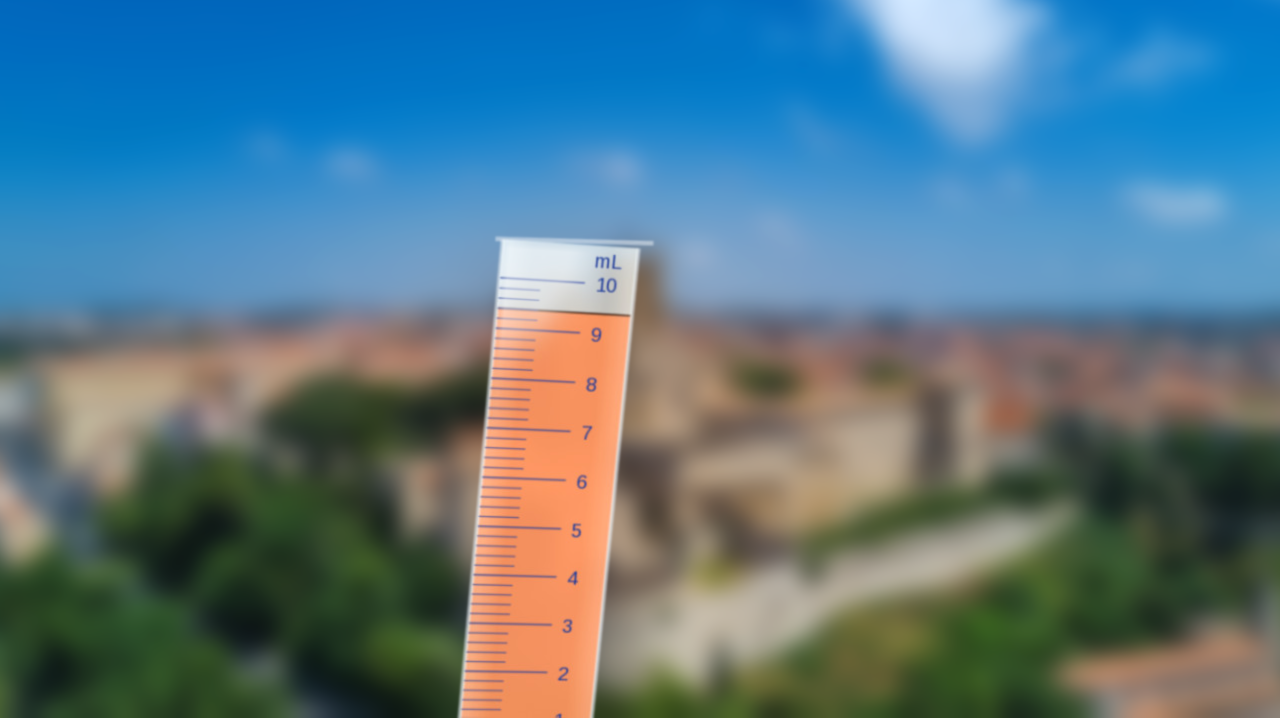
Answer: 9.4 mL
